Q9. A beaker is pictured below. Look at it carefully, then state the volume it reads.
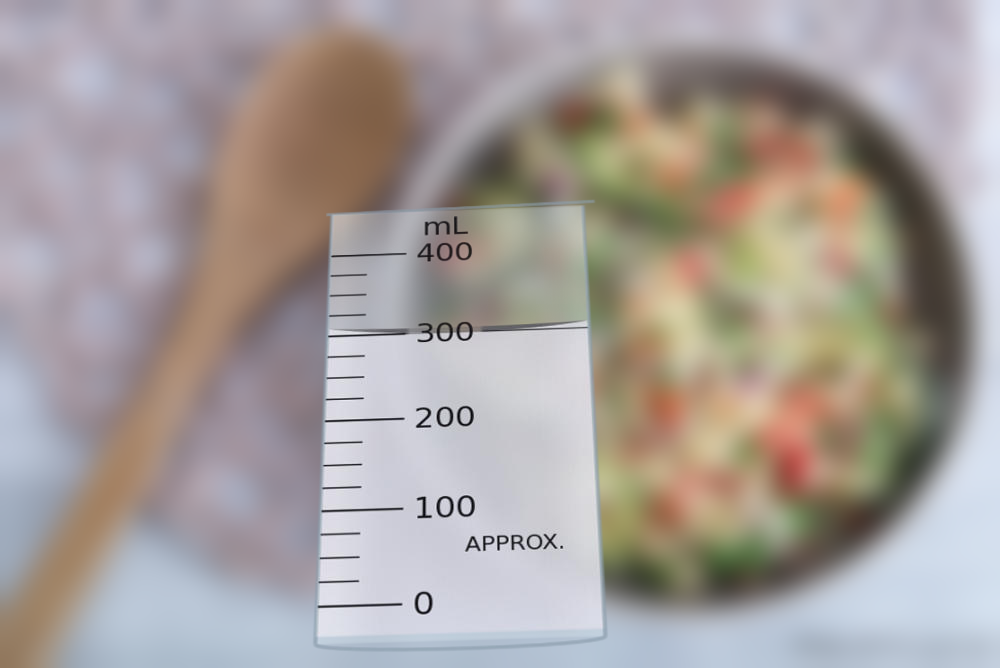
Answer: 300 mL
